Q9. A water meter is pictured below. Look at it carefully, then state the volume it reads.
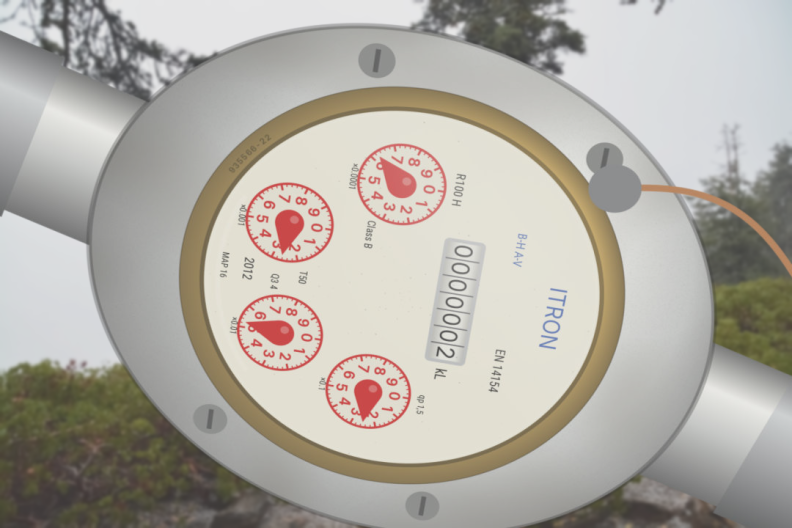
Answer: 2.2526 kL
